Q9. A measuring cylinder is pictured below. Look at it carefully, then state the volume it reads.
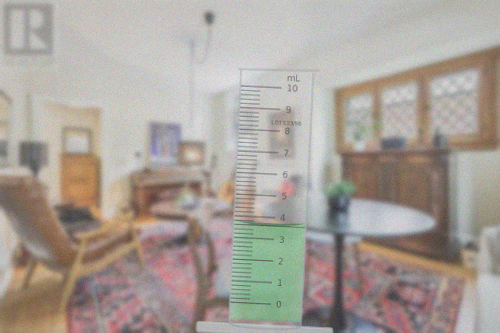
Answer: 3.6 mL
